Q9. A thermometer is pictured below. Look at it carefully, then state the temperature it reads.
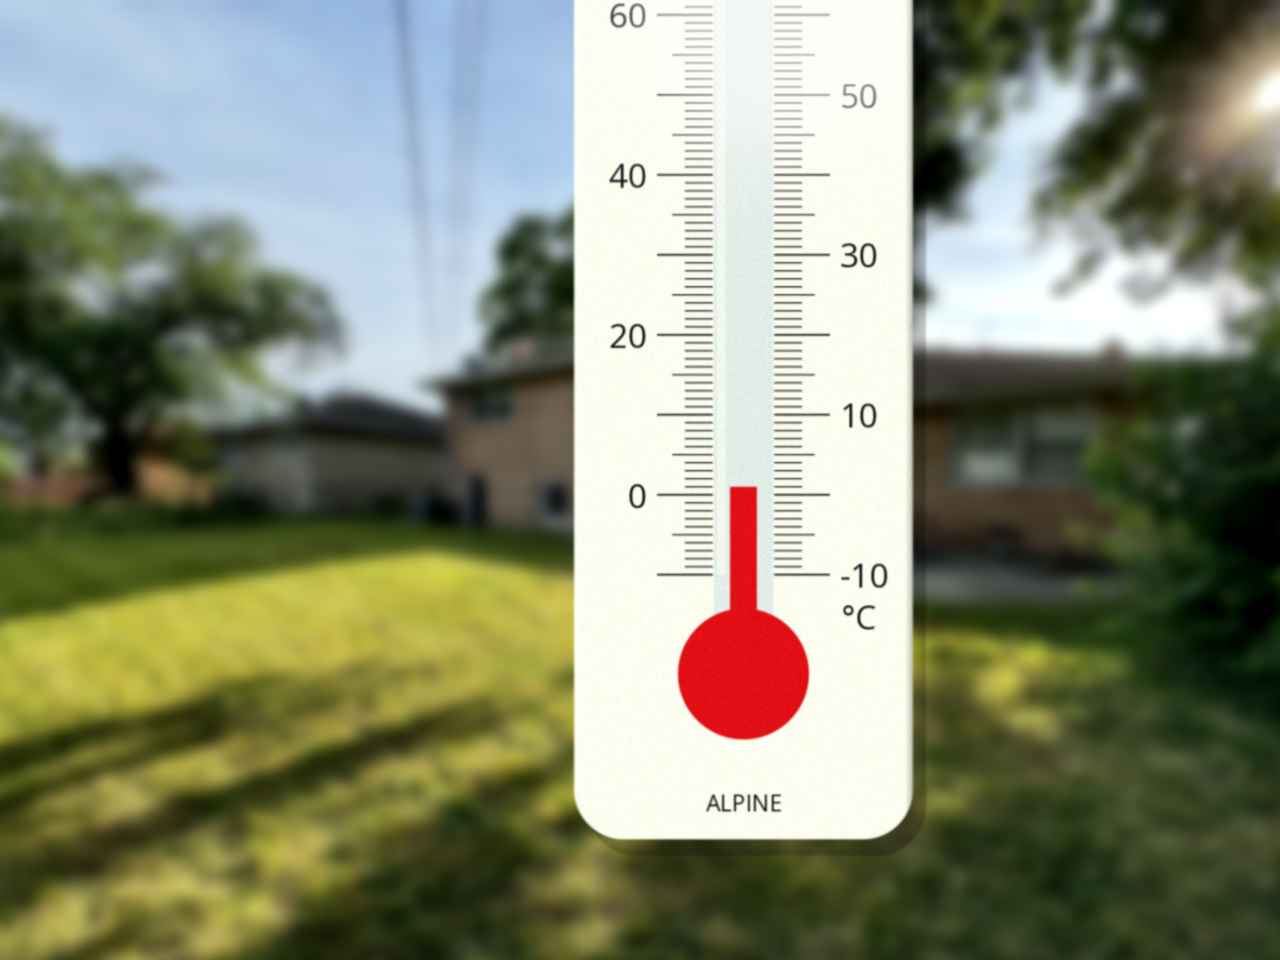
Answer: 1 °C
